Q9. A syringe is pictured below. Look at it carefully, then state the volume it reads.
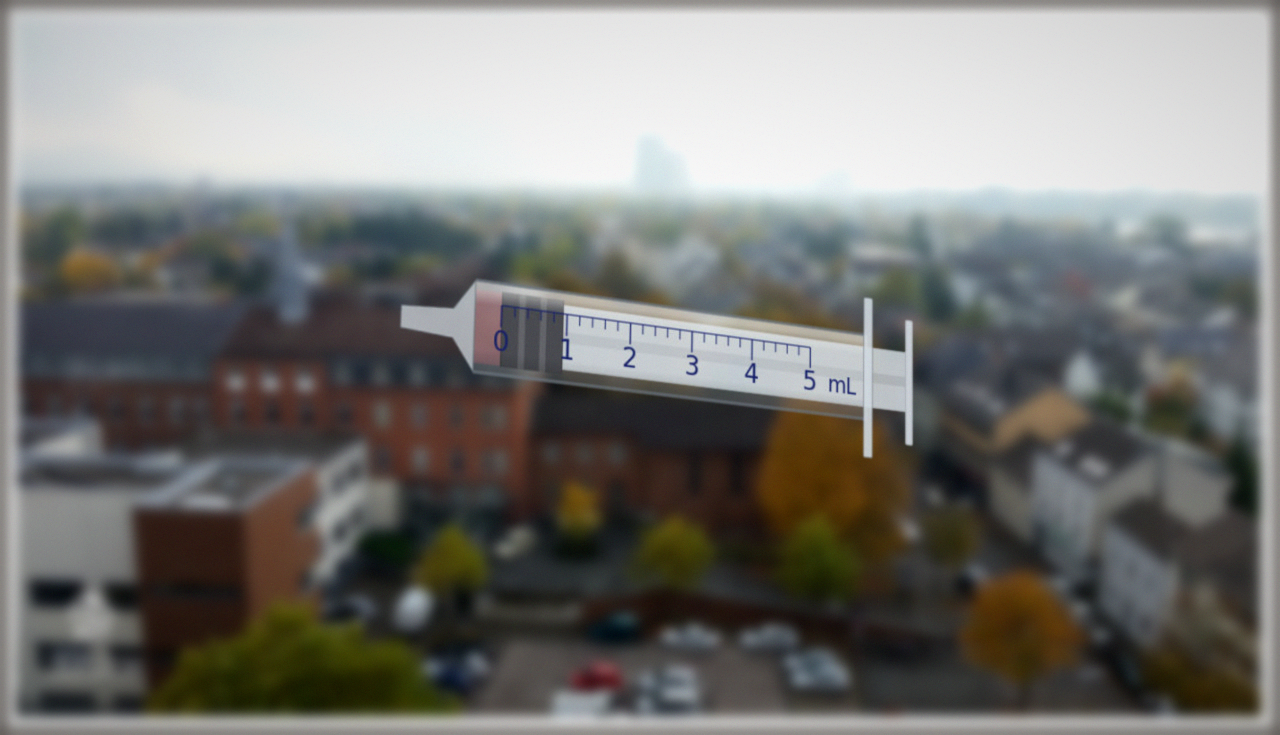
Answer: 0 mL
